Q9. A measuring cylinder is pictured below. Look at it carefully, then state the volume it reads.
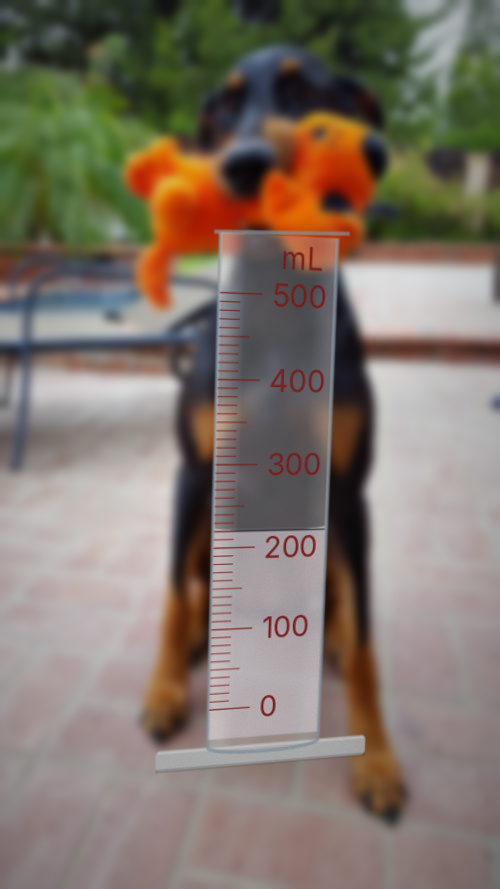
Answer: 220 mL
